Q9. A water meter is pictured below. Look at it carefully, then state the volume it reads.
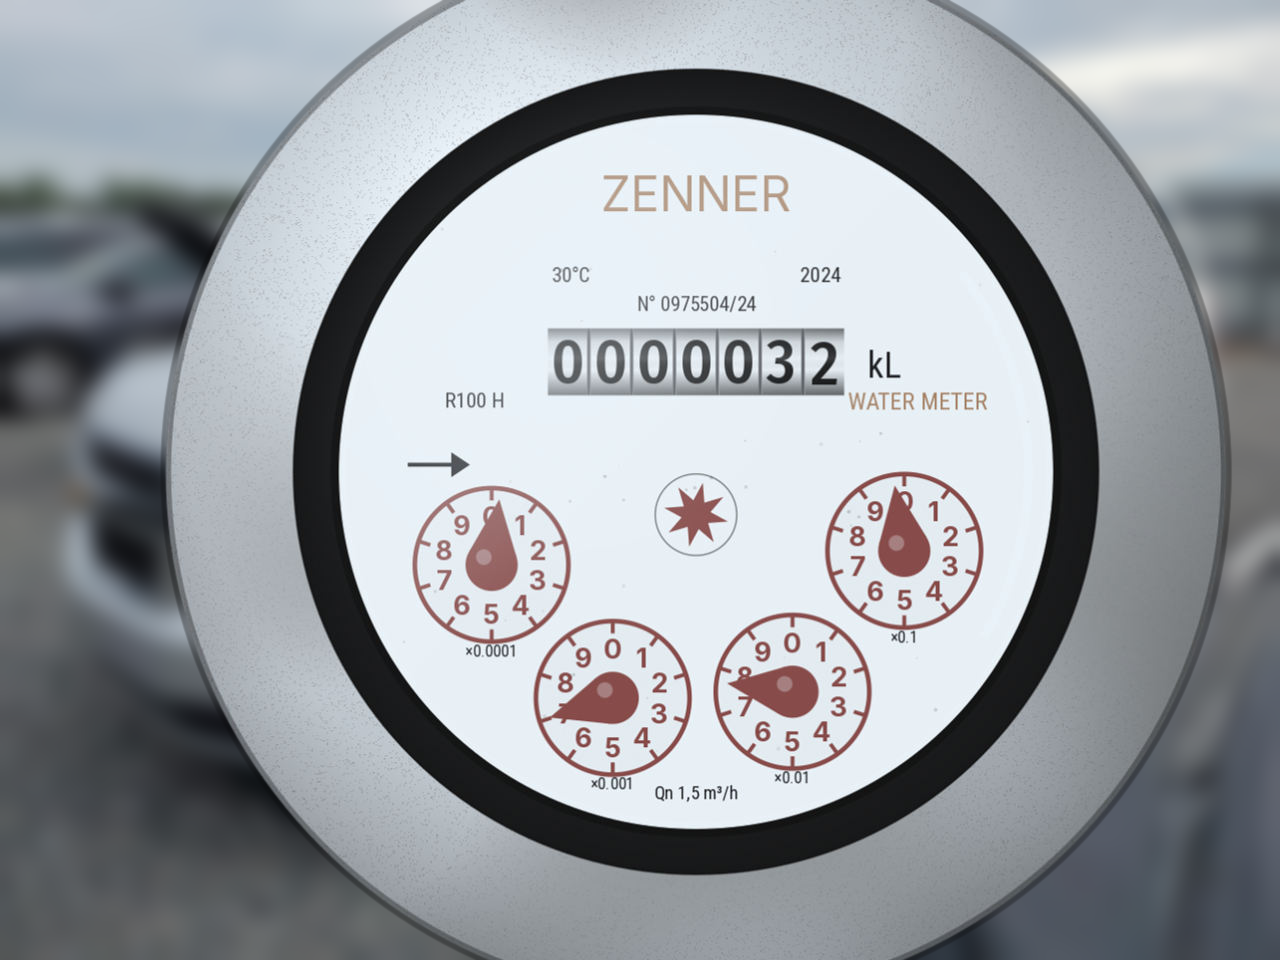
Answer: 31.9770 kL
